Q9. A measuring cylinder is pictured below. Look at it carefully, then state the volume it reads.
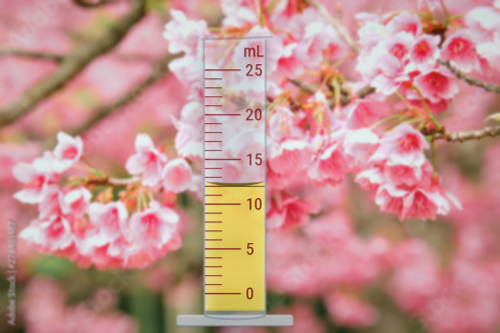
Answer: 12 mL
